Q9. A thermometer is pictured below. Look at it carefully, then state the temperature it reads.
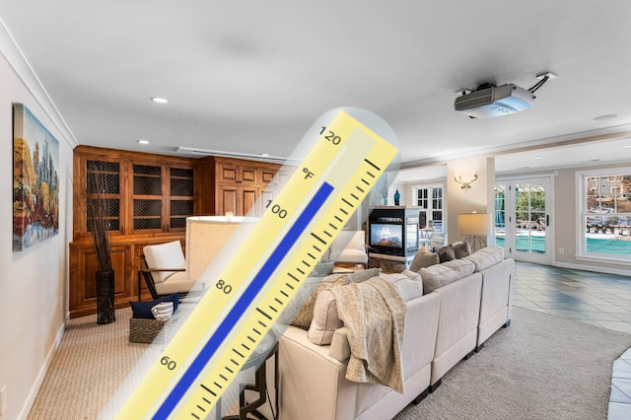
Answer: 111 °F
